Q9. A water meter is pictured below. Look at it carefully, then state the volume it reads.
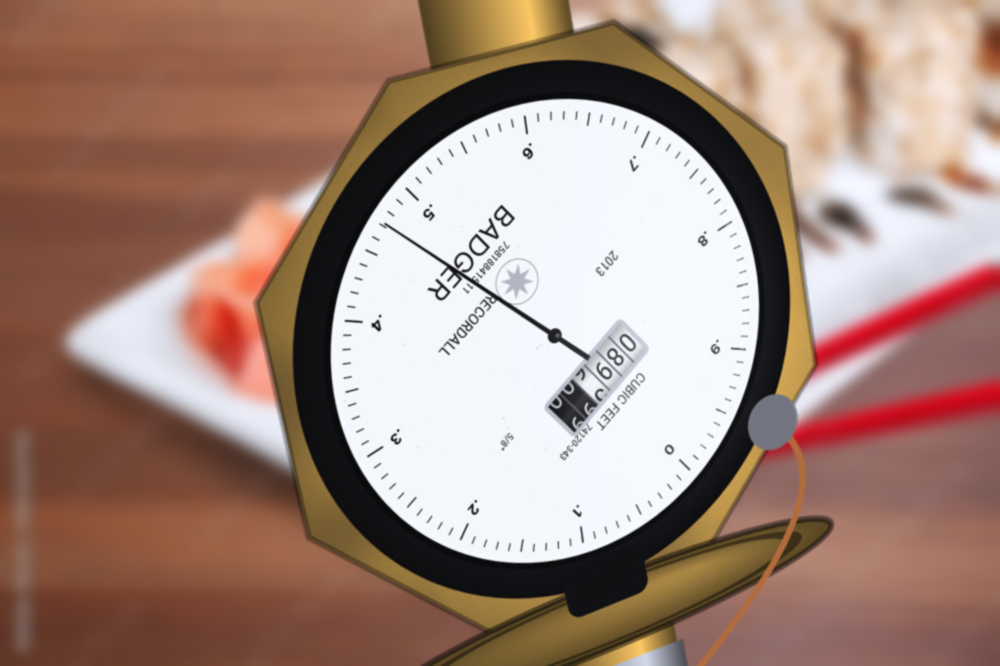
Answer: 89599.47 ft³
